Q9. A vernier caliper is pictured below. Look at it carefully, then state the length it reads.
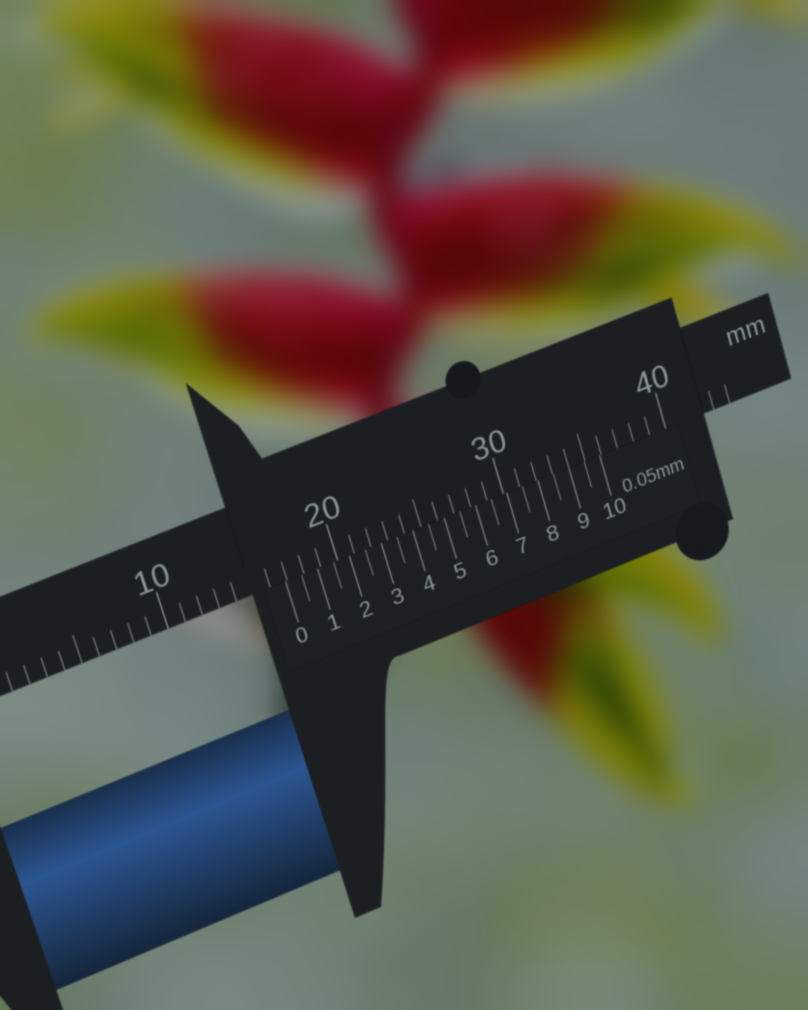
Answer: 16.9 mm
